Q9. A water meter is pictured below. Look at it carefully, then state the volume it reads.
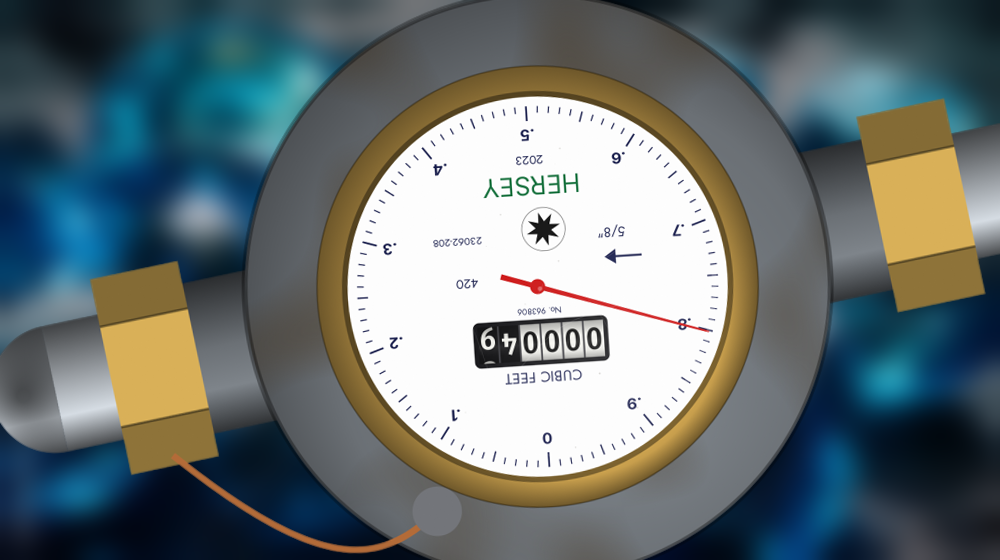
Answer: 48.80 ft³
